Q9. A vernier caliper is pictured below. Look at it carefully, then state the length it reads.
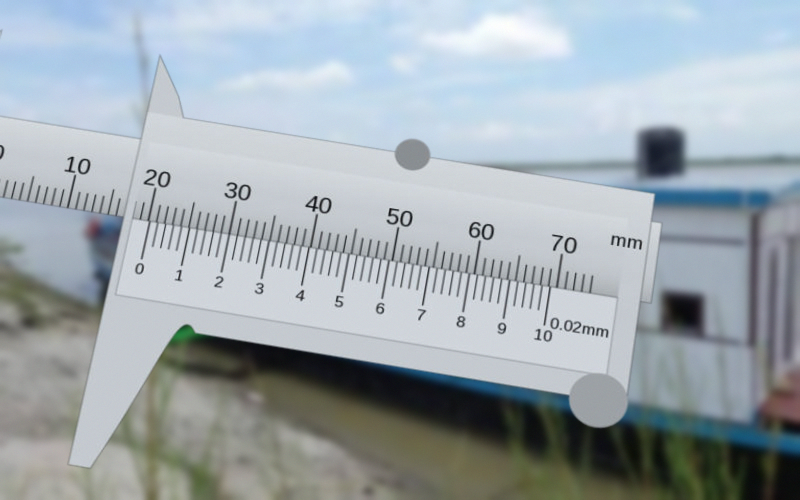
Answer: 20.2 mm
